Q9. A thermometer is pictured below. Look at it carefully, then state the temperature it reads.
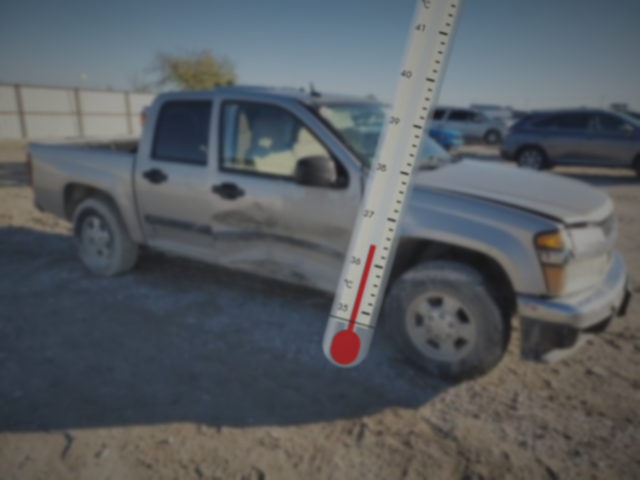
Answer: 36.4 °C
